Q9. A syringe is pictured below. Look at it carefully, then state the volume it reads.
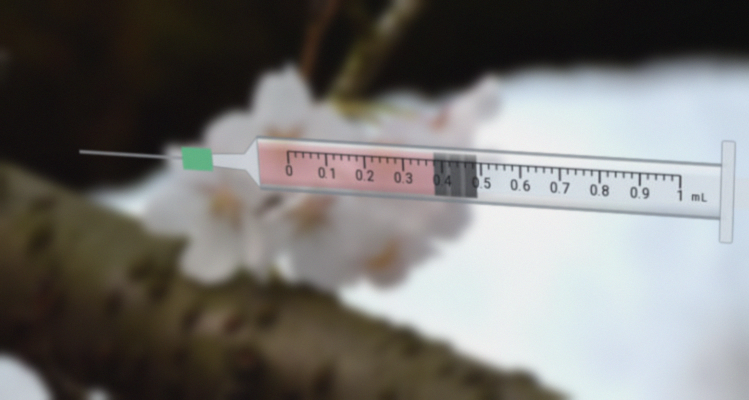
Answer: 0.38 mL
